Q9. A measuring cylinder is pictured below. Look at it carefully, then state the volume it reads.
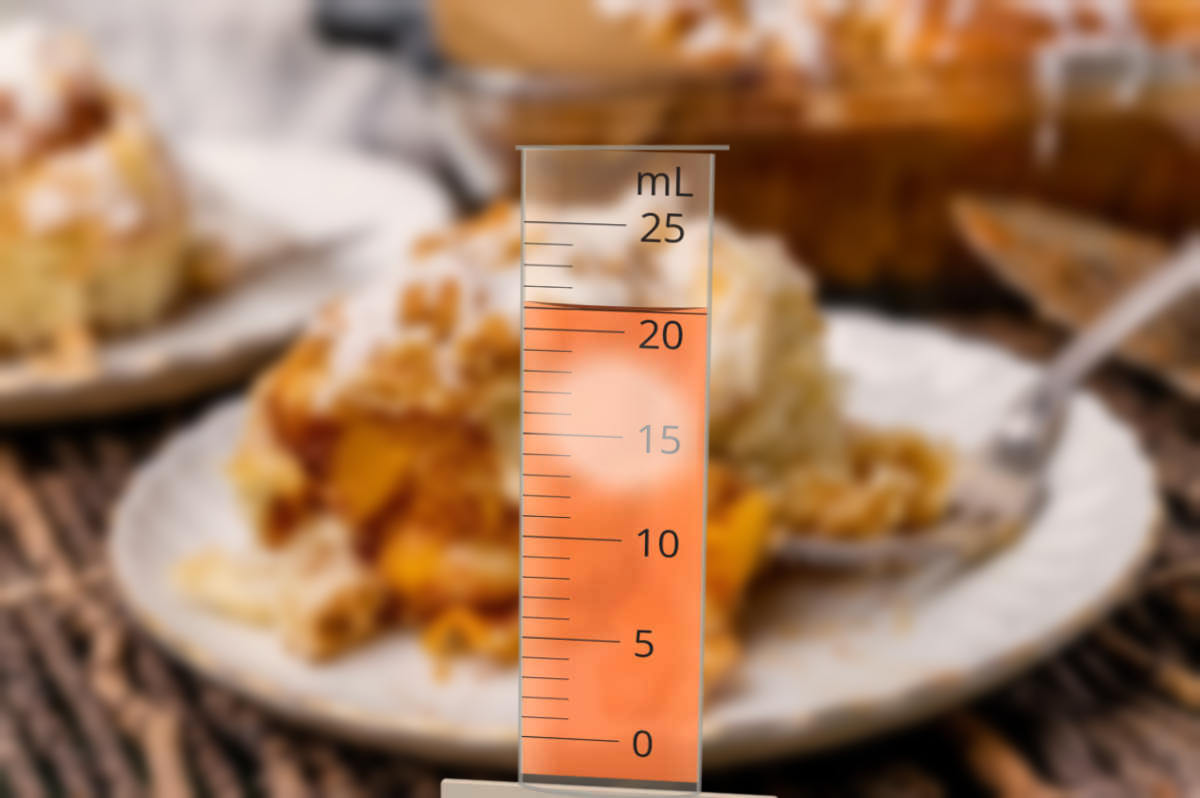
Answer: 21 mL
